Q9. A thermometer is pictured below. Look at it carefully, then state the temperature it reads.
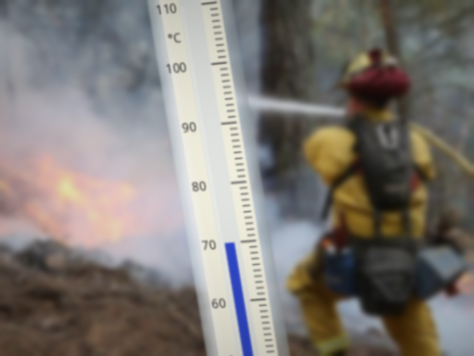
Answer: 70 °C
